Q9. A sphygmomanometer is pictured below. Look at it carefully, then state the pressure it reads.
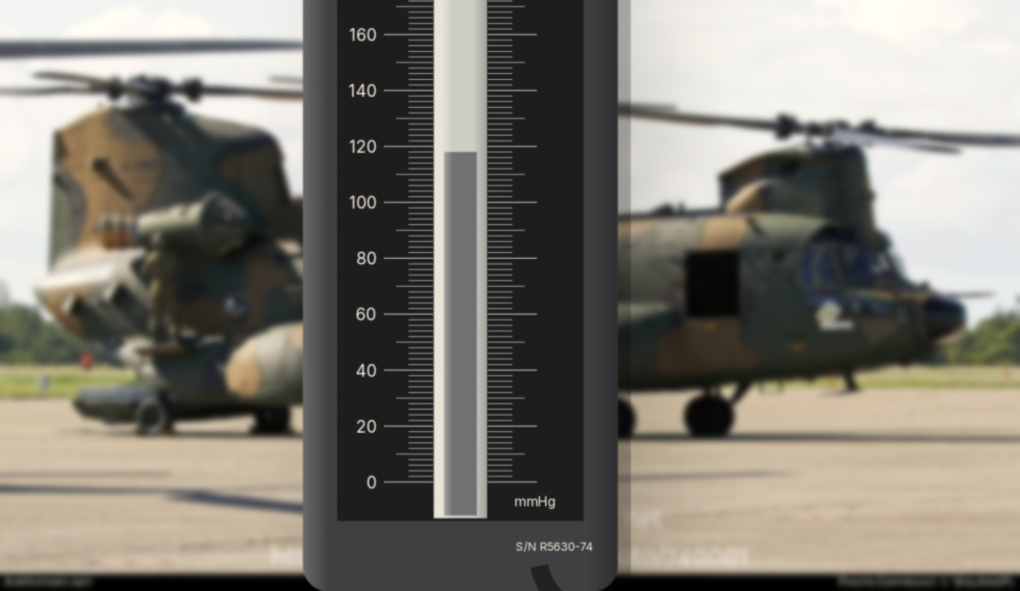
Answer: 118 mmHg
